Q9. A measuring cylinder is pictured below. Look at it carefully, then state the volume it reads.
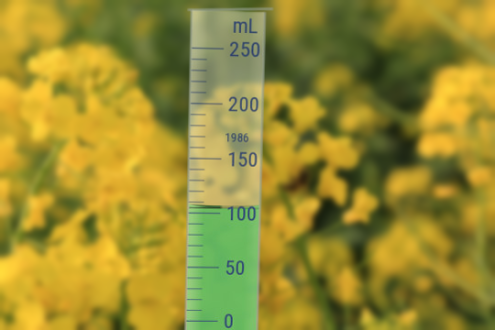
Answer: 105 mL
